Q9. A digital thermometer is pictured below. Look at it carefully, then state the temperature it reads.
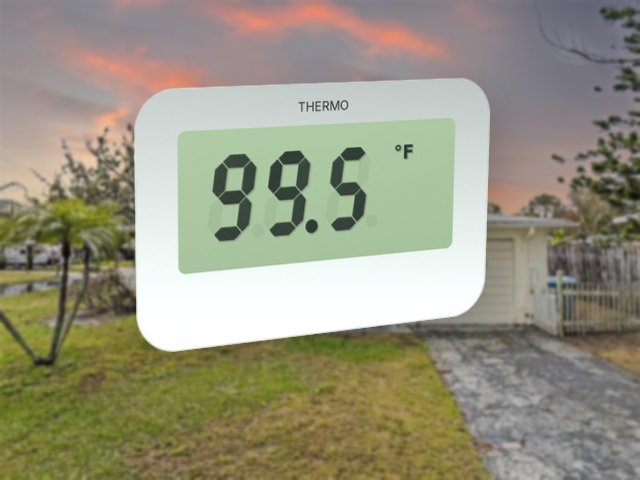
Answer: 99.5 °F
